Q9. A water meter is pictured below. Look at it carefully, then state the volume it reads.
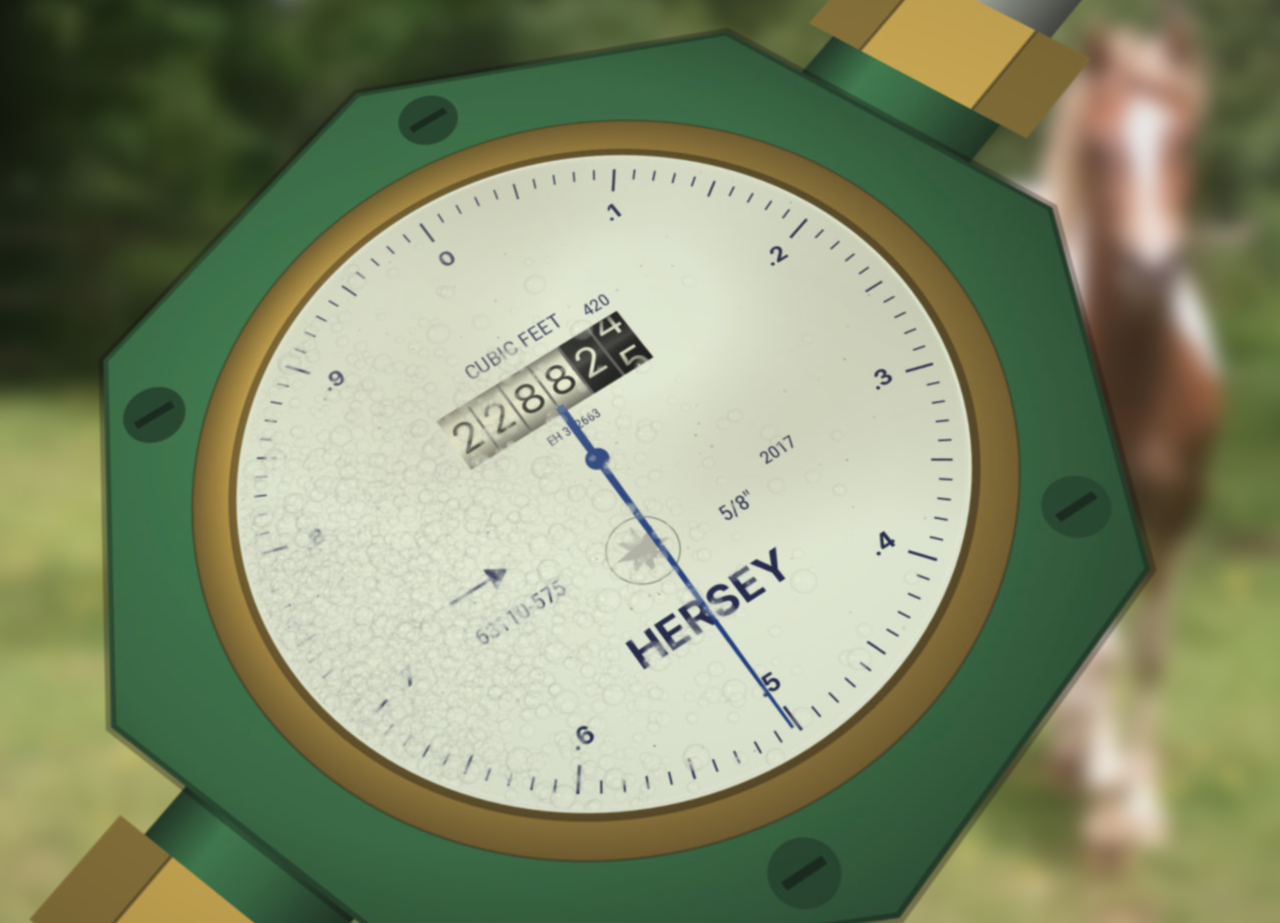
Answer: 228824.50 ft³
